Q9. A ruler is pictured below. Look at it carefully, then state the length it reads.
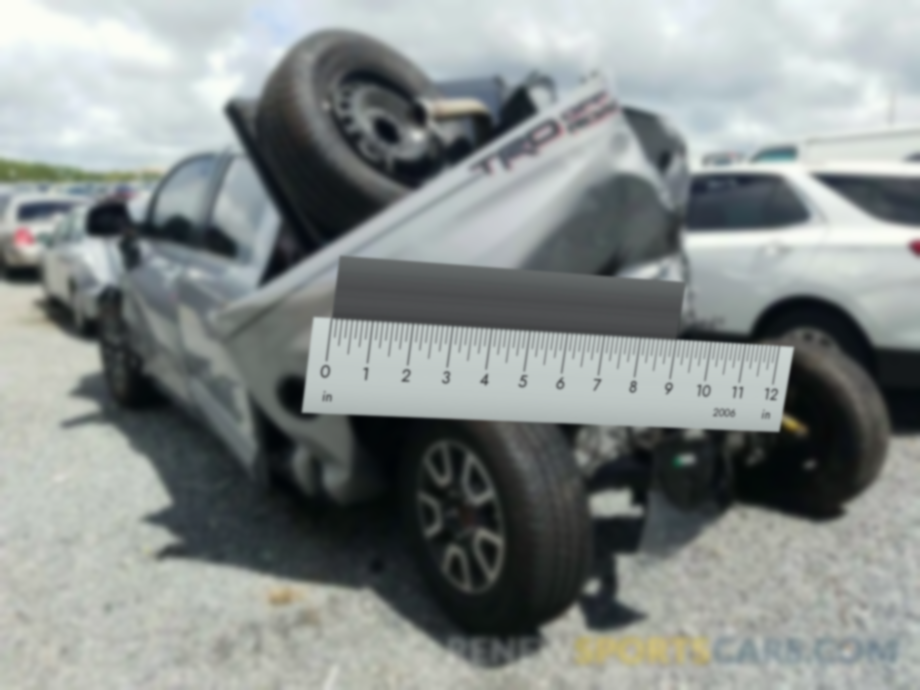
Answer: 9 in
